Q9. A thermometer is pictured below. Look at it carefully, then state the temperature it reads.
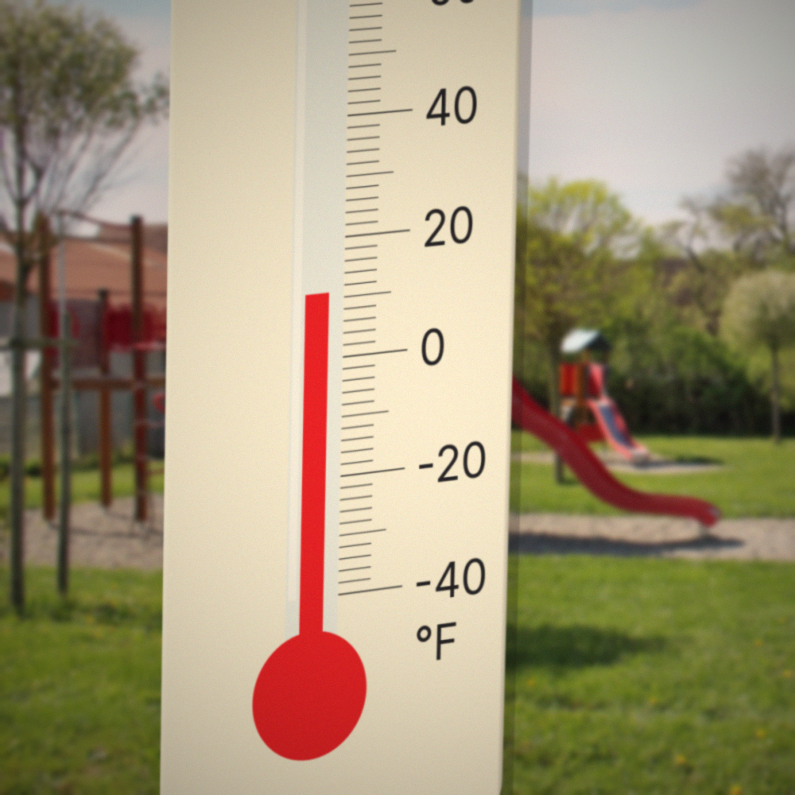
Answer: 11 °F
